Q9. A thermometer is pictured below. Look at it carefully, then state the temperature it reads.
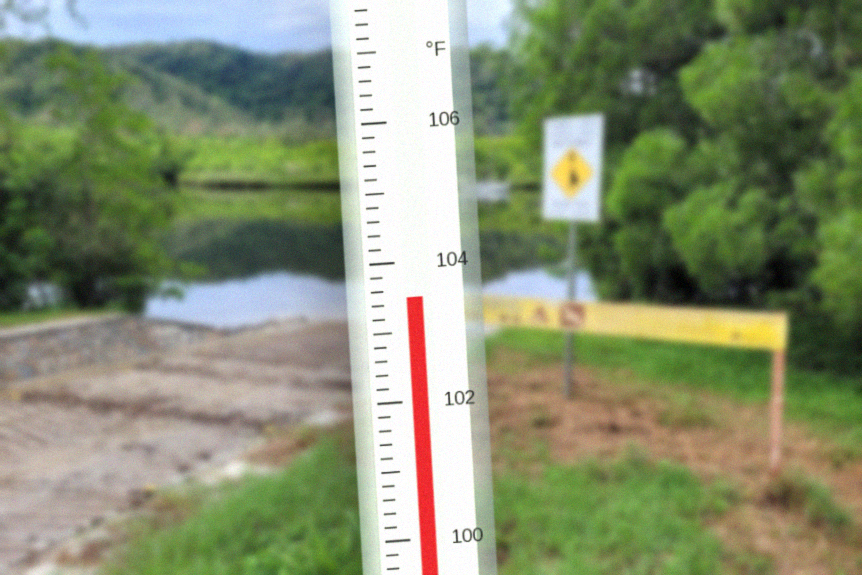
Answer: 103.5 °F
